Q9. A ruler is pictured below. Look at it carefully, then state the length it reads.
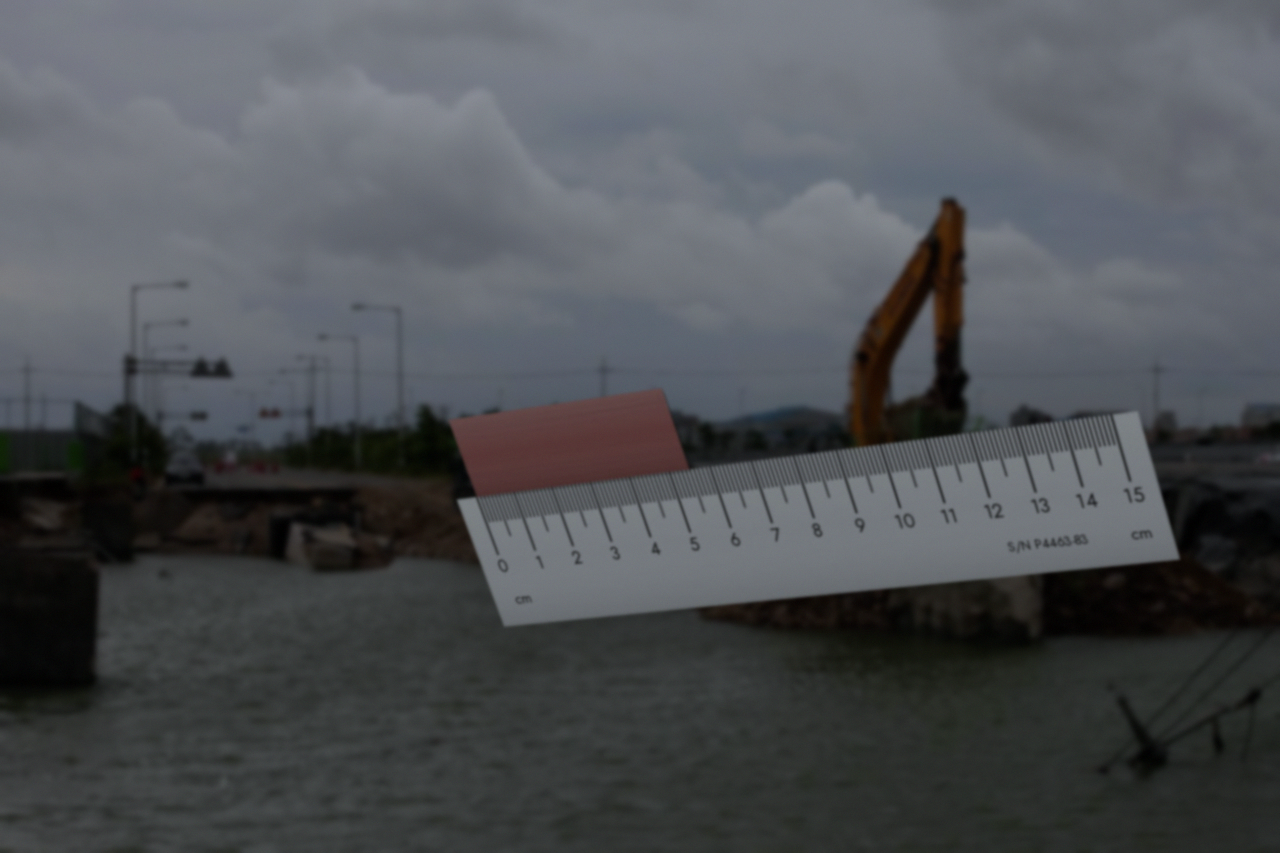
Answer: 5.5 cm
